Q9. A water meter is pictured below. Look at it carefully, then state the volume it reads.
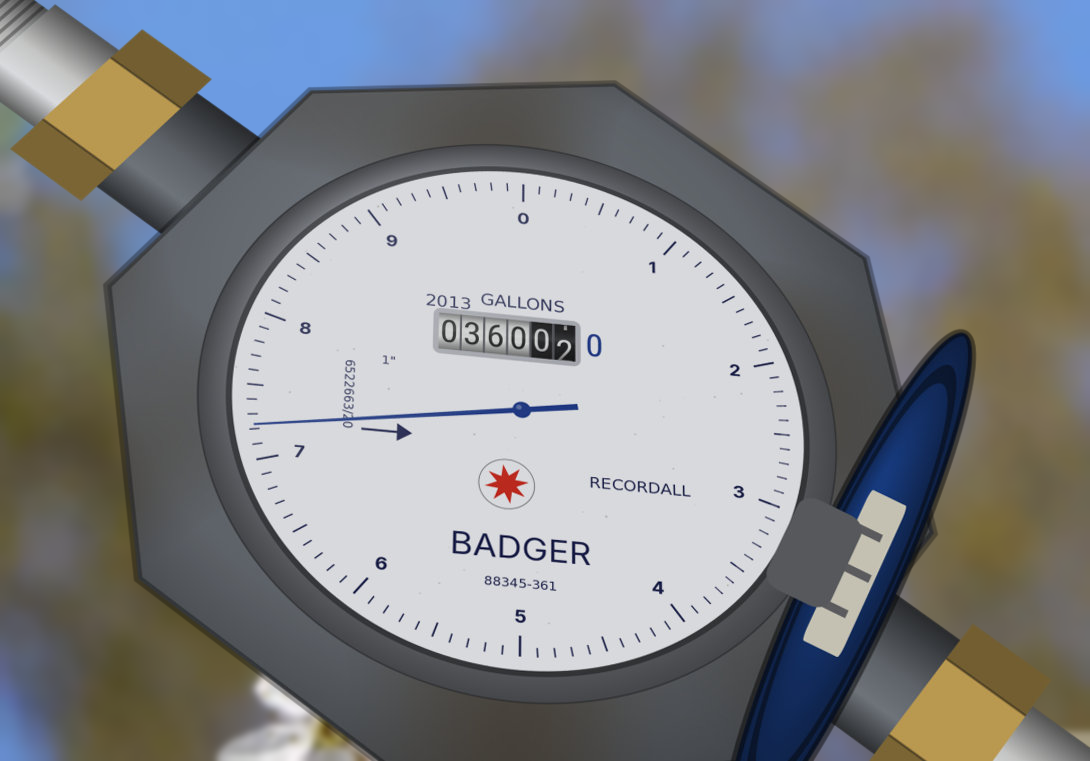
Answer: 360017.2 gal
